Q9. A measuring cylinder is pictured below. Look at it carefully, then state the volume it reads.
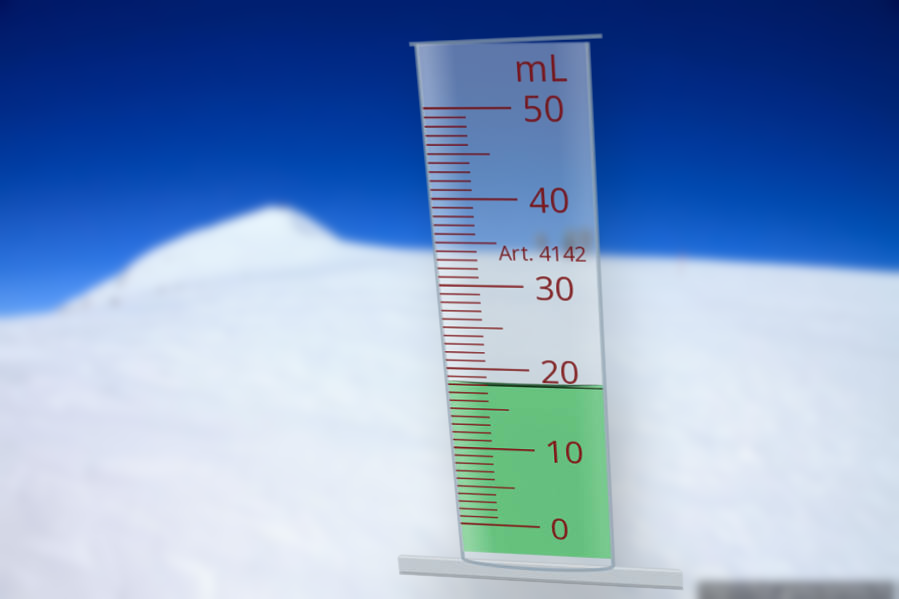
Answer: 18 mL
